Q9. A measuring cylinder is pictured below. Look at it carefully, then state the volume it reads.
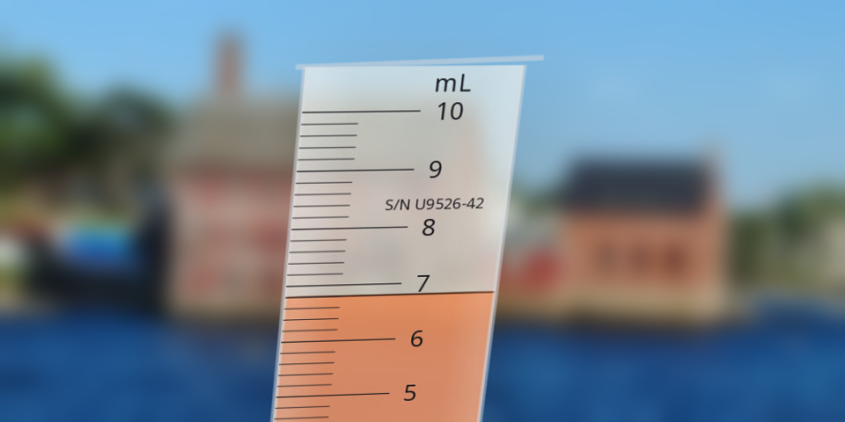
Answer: 6.8 mL
